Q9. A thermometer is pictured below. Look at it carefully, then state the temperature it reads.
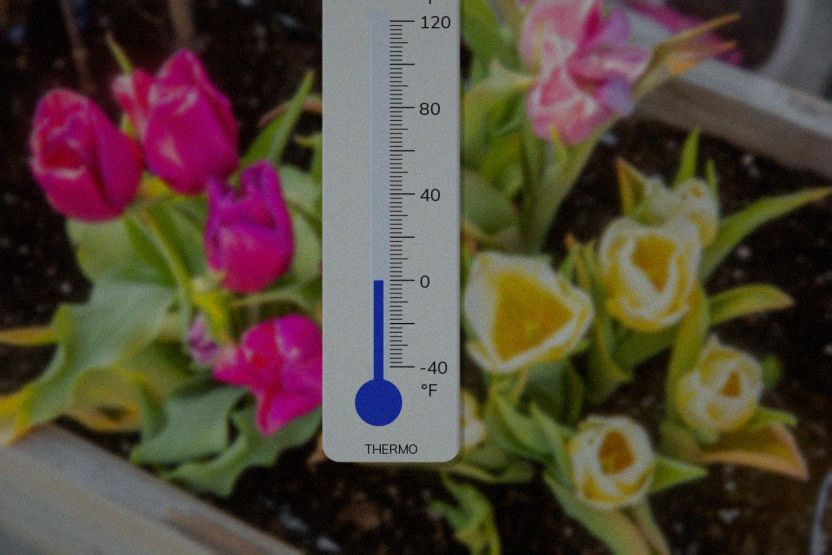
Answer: 0 °F
